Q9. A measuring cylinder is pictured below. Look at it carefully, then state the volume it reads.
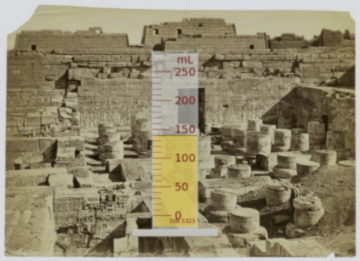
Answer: 140 mL
